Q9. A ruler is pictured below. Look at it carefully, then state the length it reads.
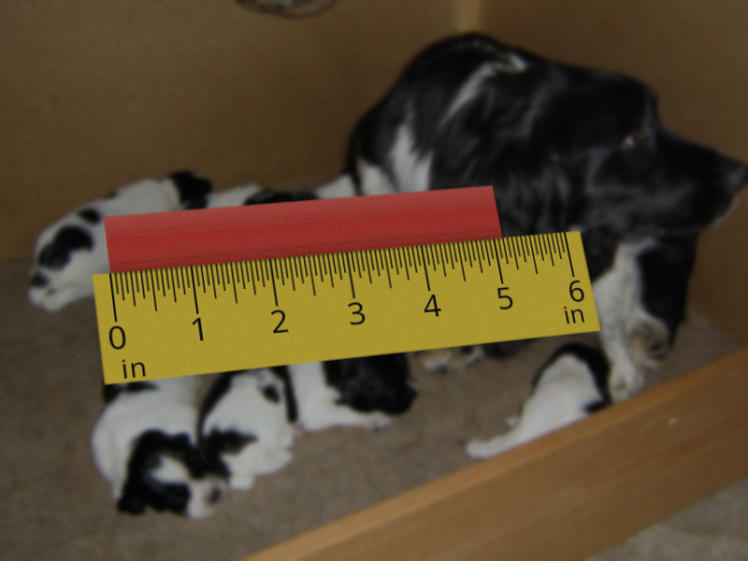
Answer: 5.125 in
